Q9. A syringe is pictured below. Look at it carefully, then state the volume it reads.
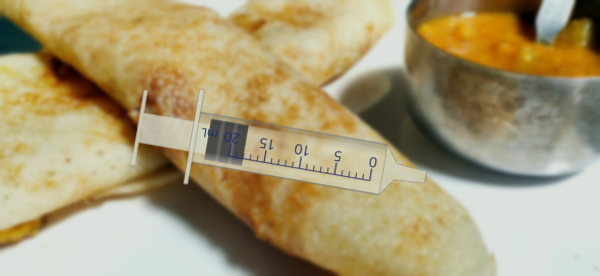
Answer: 18 mL
